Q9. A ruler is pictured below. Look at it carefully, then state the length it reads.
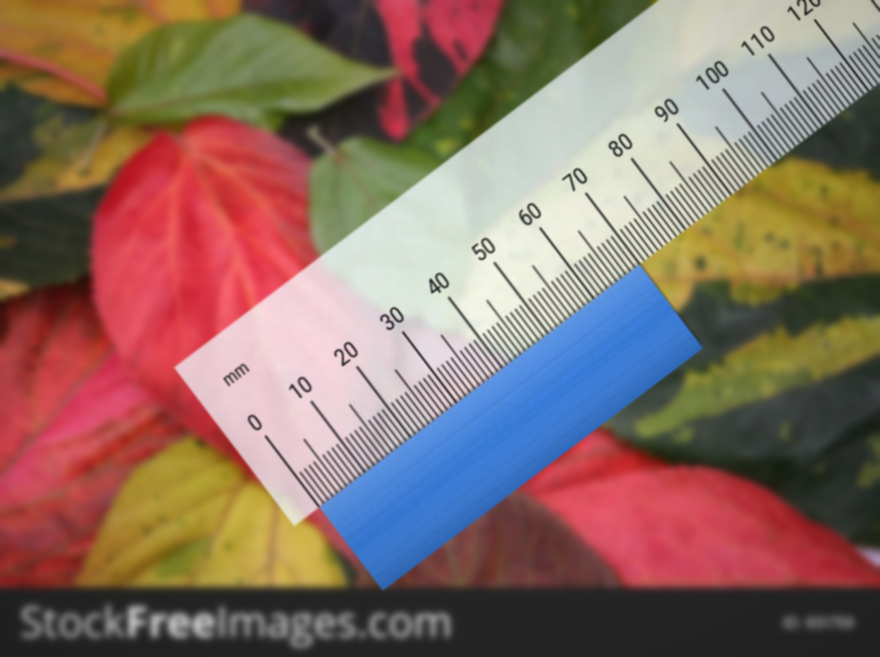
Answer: 70 mm
